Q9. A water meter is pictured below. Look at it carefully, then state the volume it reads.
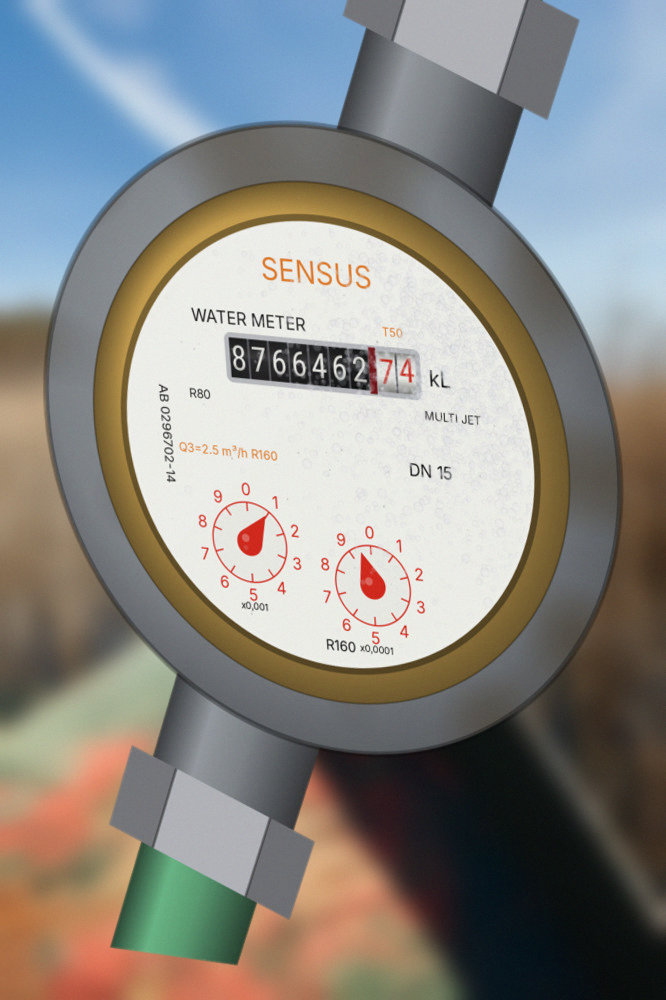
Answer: 8766462.7409 kL
